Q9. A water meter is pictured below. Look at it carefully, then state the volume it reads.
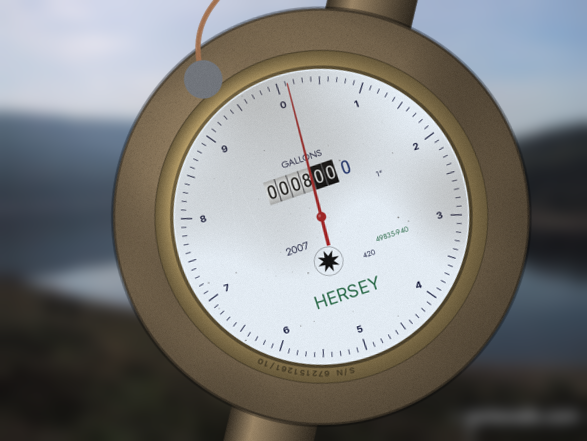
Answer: 8000.1 gal
